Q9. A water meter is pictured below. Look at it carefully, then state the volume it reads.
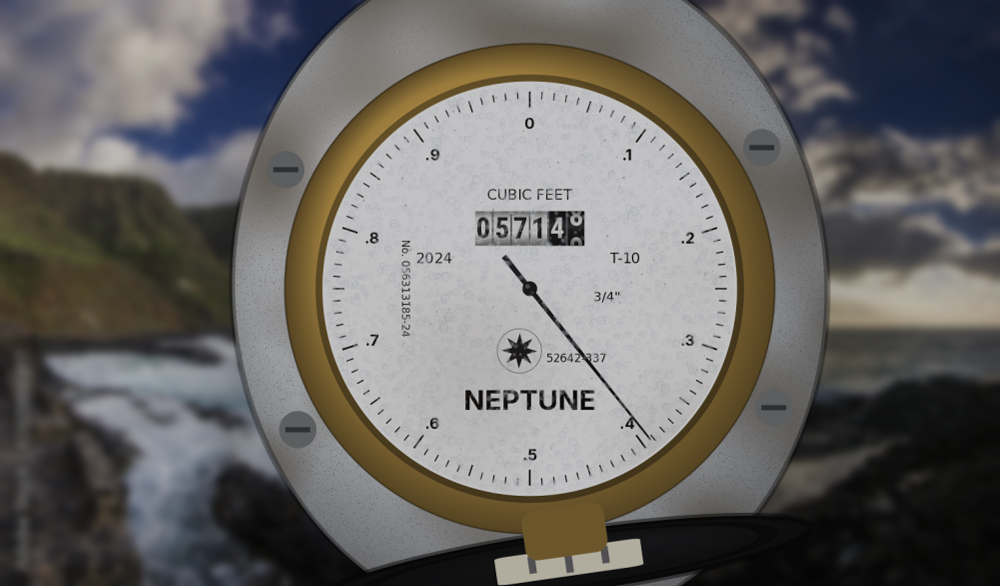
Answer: 57148.39 ft³
